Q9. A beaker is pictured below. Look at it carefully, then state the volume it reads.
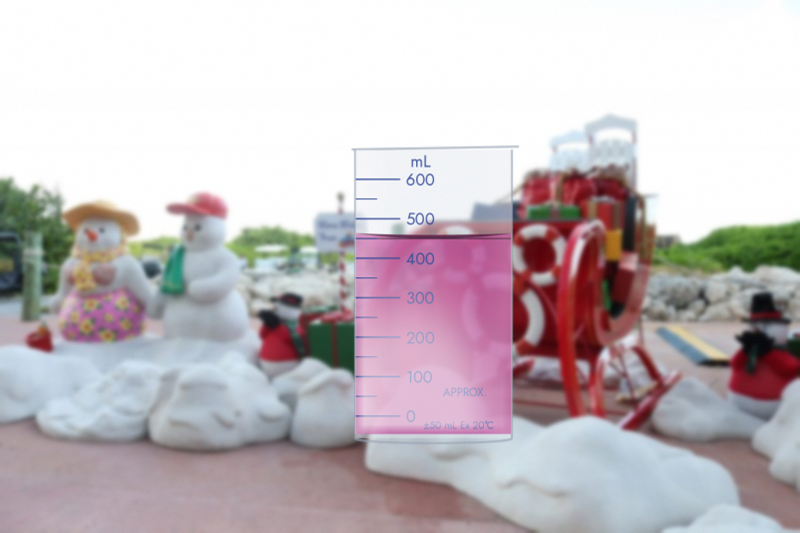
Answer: 450 mL
